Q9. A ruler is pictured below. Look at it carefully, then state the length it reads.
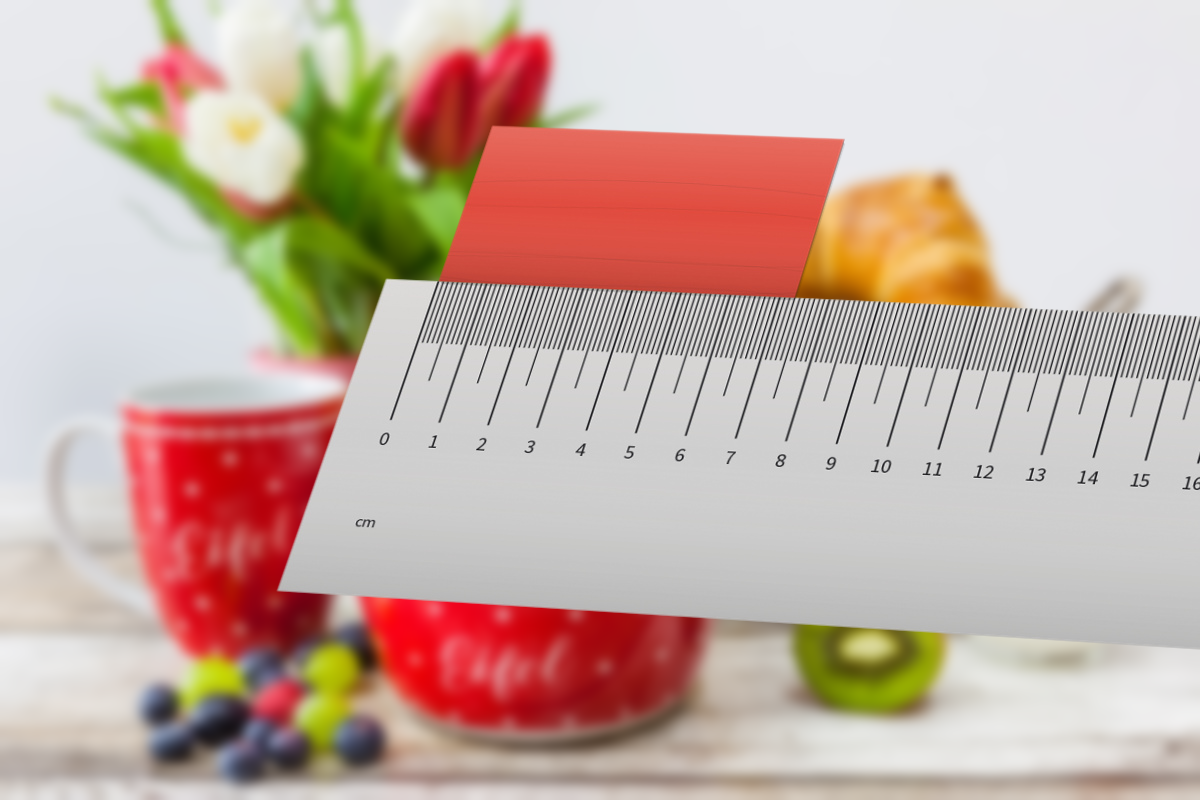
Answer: 7.3 cm
